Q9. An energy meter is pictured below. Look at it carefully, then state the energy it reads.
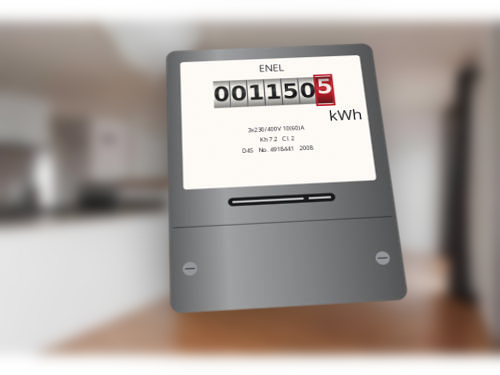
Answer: 1150.5 kWh
